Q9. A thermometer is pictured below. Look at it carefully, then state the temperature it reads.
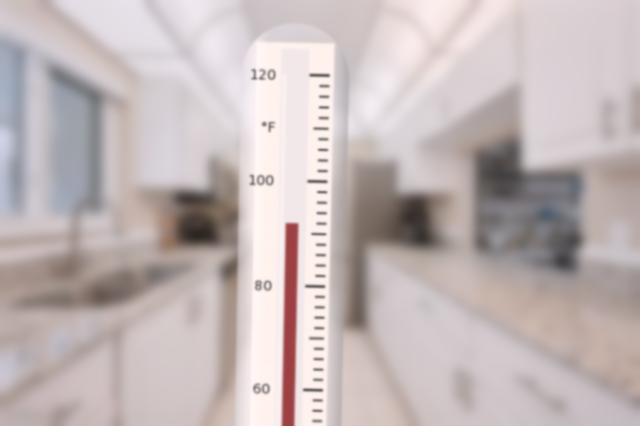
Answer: 92 °F
